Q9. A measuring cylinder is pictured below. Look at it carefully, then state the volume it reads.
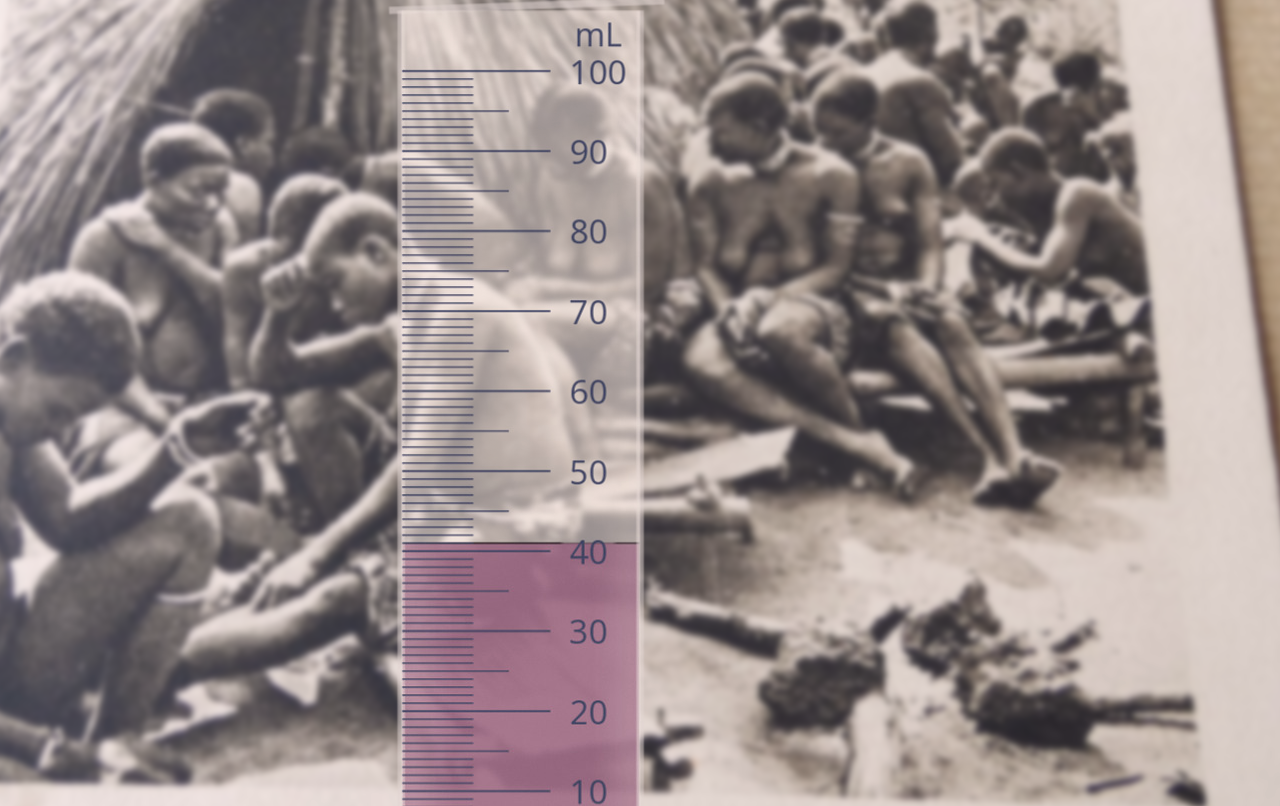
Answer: 41 mL
